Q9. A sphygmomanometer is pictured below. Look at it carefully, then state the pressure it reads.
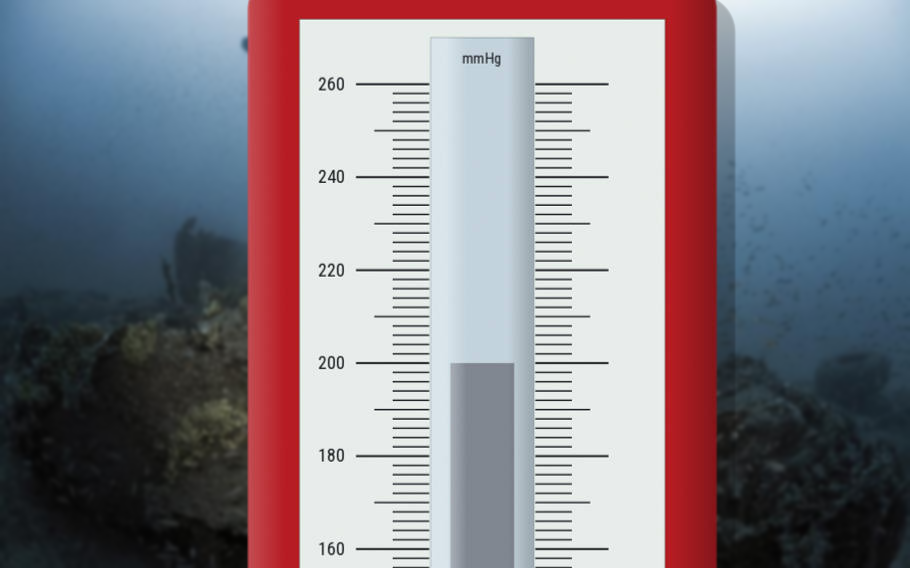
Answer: 200 mmHg
